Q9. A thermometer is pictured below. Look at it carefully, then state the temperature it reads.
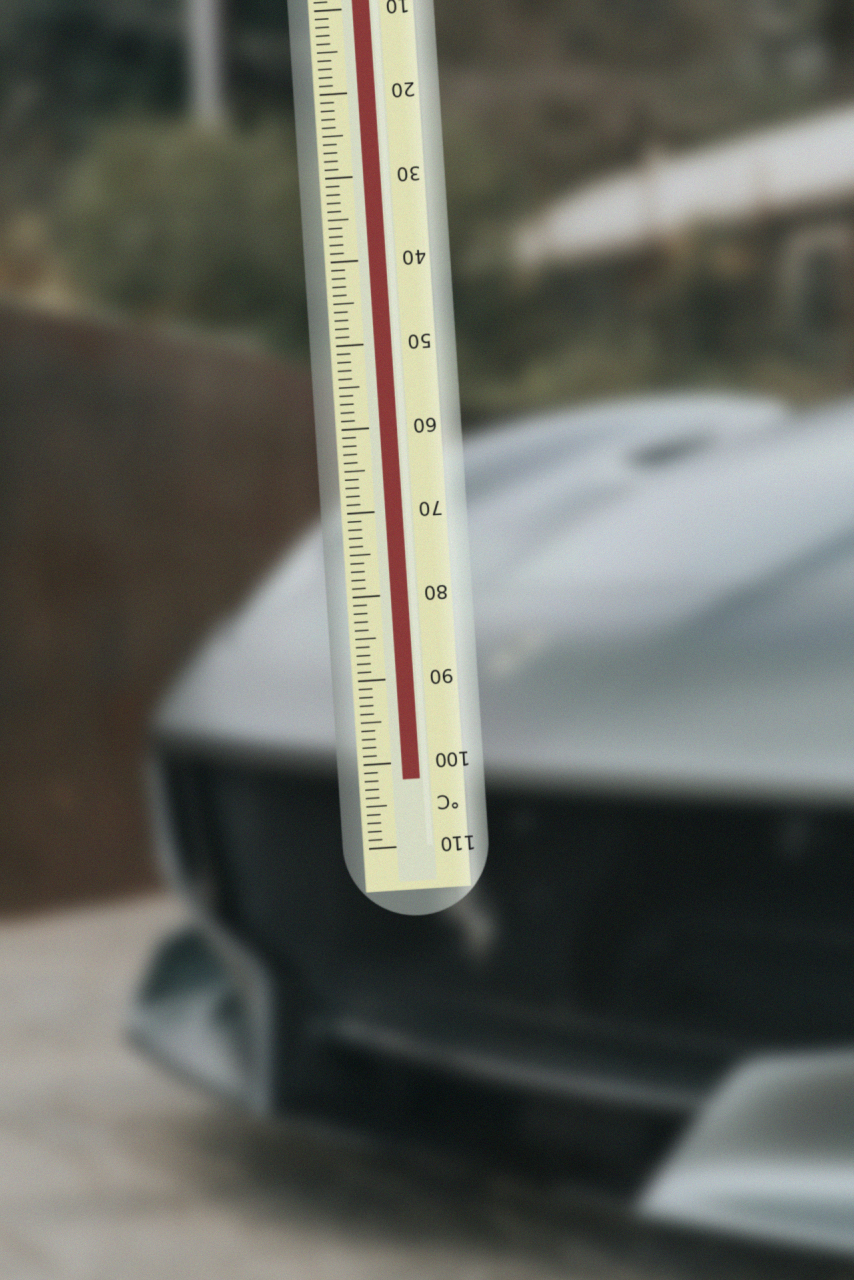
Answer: 102 °C
